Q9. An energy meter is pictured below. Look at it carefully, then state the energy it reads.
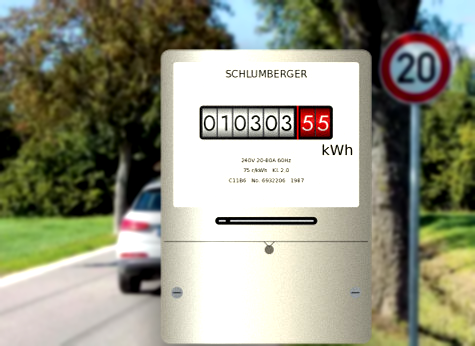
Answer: 10303.55 kWh
